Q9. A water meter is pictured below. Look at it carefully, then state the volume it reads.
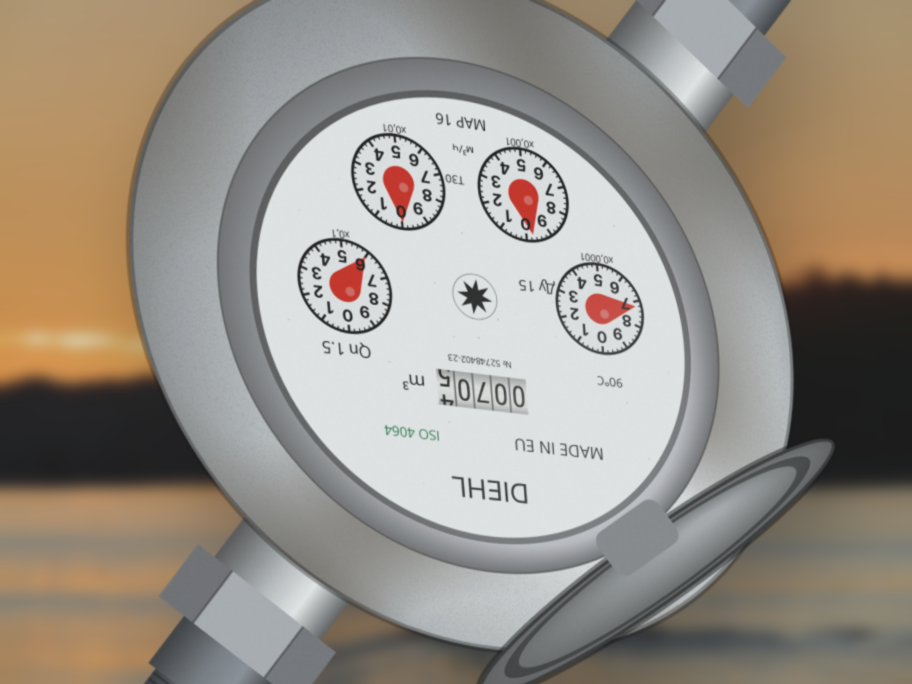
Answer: 704.5997 m³
